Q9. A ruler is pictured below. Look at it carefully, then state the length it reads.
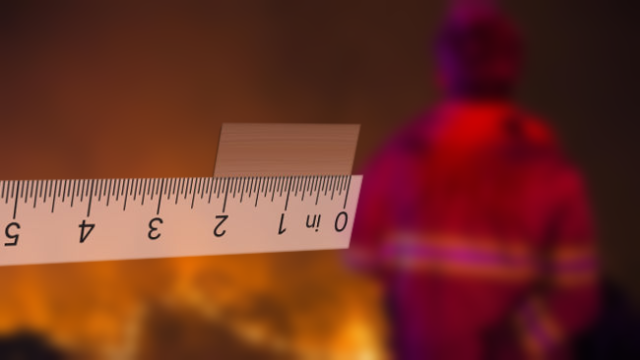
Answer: 2.25 in
